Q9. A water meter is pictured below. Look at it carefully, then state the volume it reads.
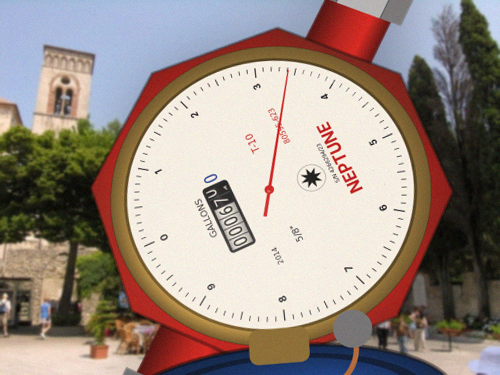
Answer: 6703.4 gal
